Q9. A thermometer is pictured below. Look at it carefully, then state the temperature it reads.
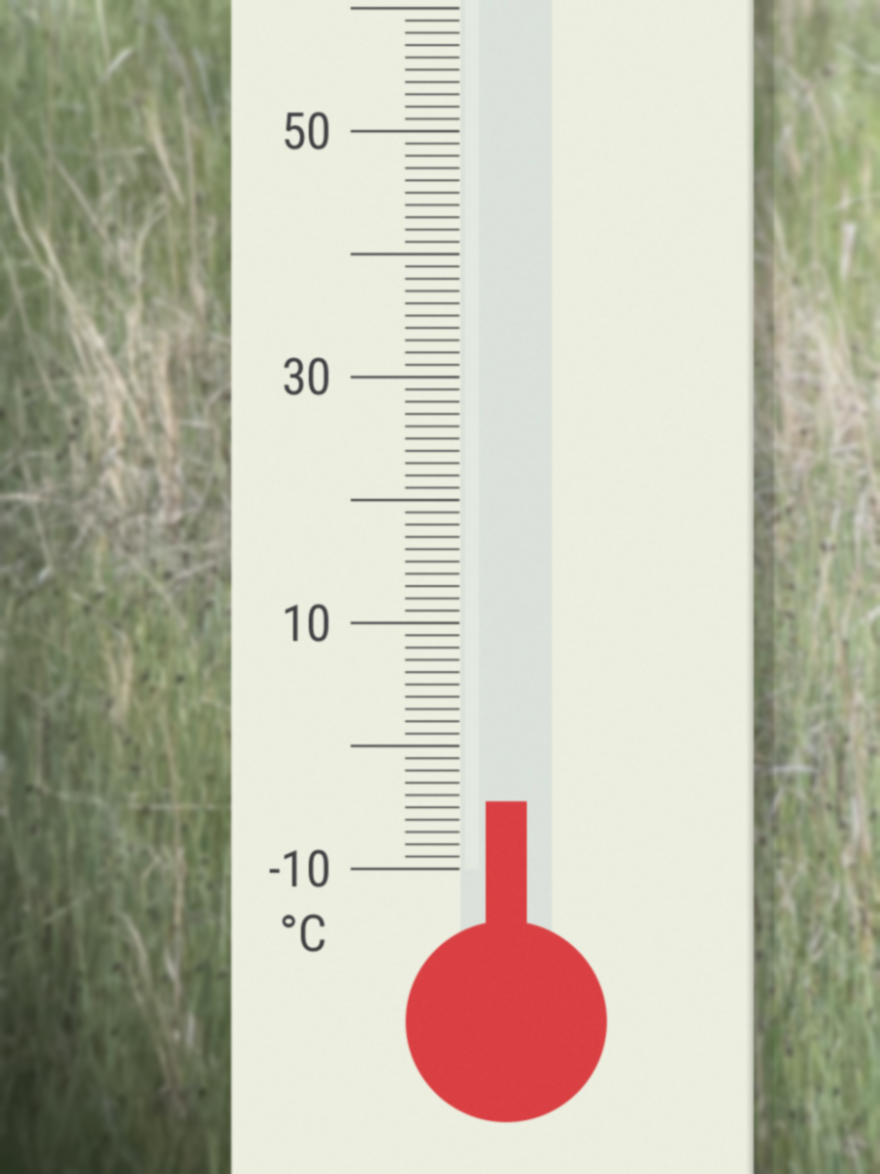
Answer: -4.5 °C
